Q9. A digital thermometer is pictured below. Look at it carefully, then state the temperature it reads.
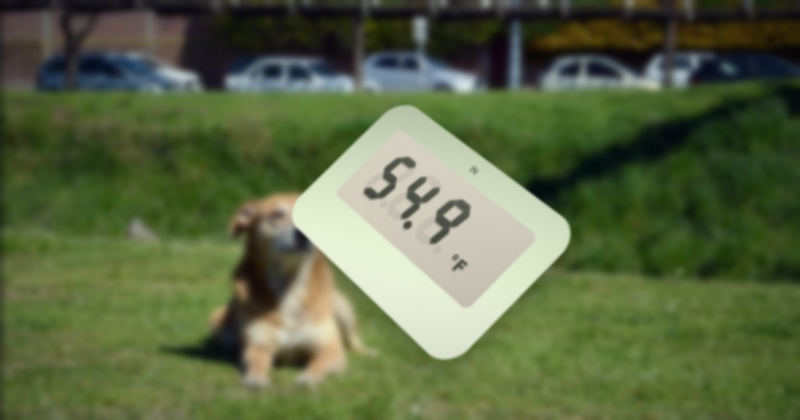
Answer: 54.9 °F
